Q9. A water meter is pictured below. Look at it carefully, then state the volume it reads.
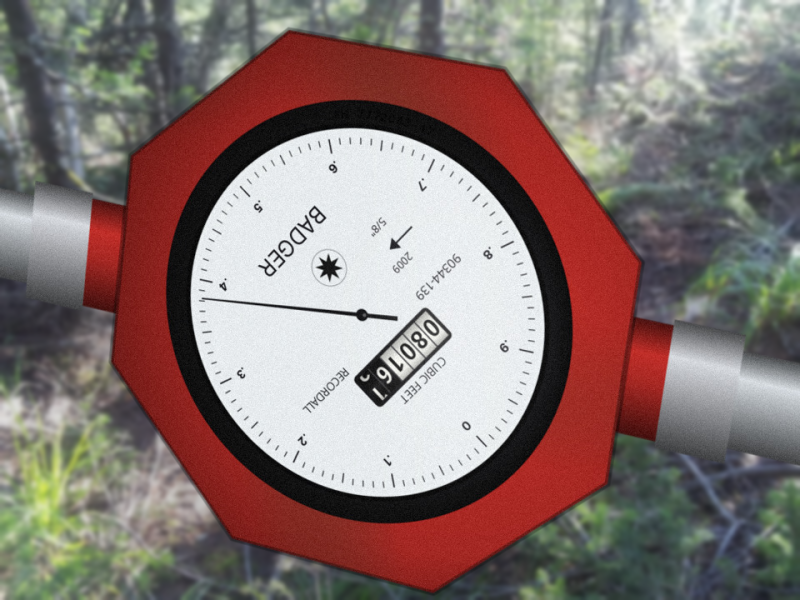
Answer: 80161.38 ft³
